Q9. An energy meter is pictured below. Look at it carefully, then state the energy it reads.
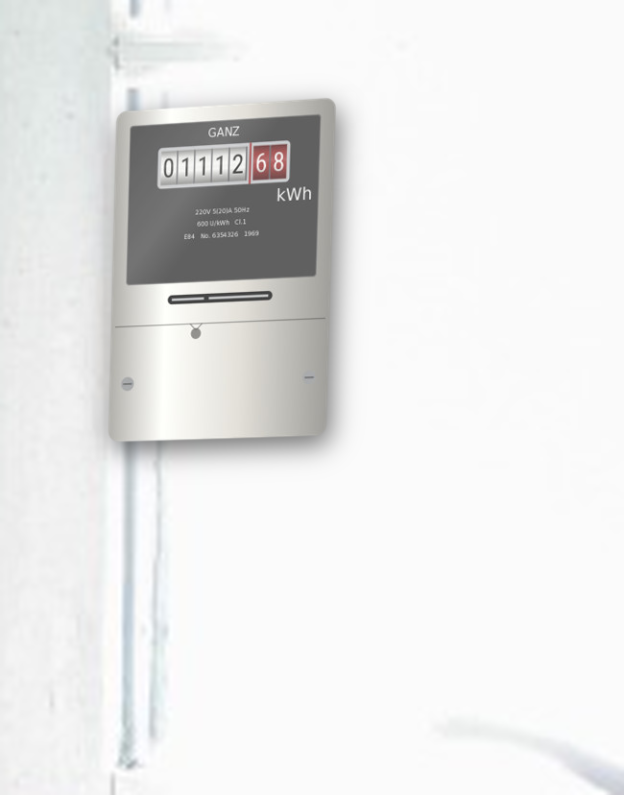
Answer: 1112.68 kWh
